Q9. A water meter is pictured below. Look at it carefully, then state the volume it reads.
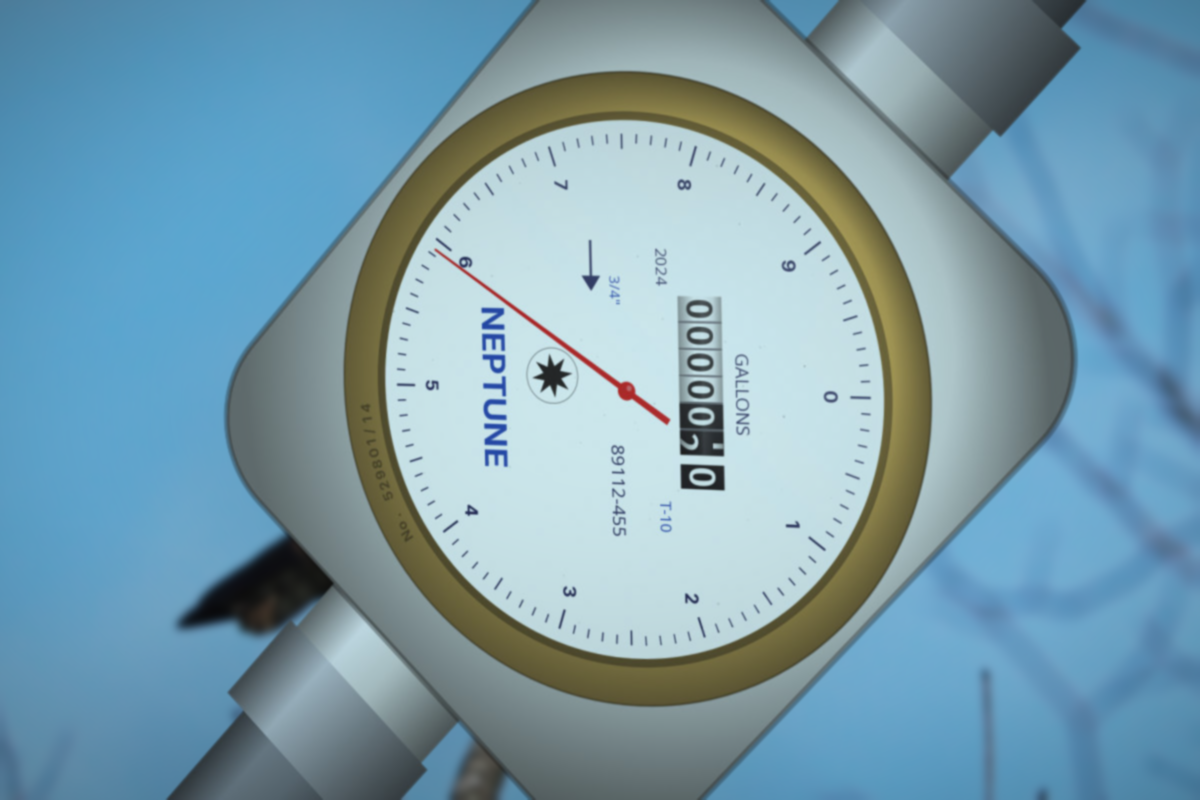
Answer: 15.9 gal
